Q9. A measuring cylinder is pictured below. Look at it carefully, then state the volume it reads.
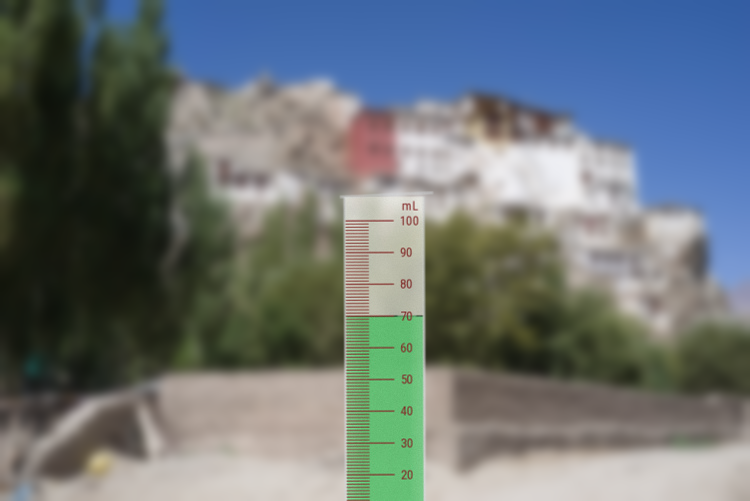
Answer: 70 mL
